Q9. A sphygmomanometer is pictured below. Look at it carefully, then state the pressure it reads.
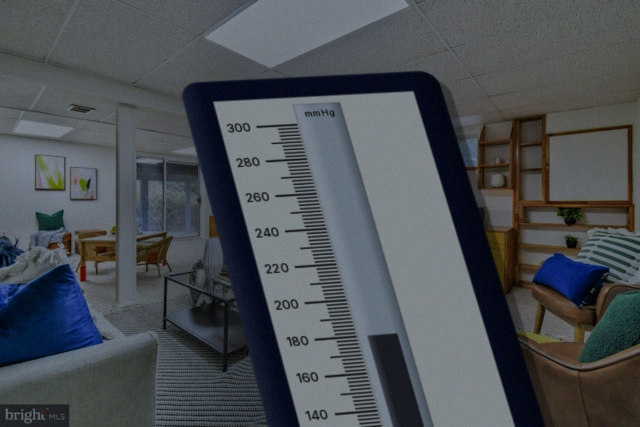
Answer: 180 mmHg
